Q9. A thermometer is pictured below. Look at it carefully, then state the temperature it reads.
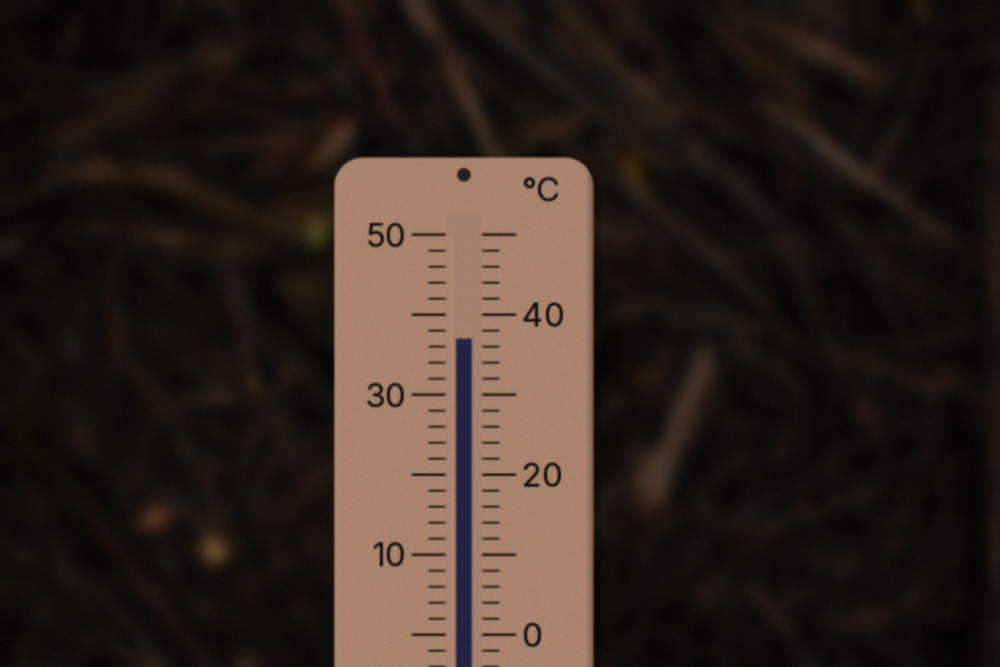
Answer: 37 °C
